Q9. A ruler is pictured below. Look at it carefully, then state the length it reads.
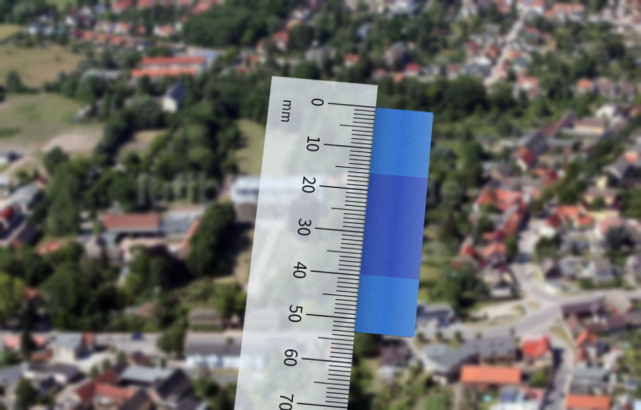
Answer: 53 mm
